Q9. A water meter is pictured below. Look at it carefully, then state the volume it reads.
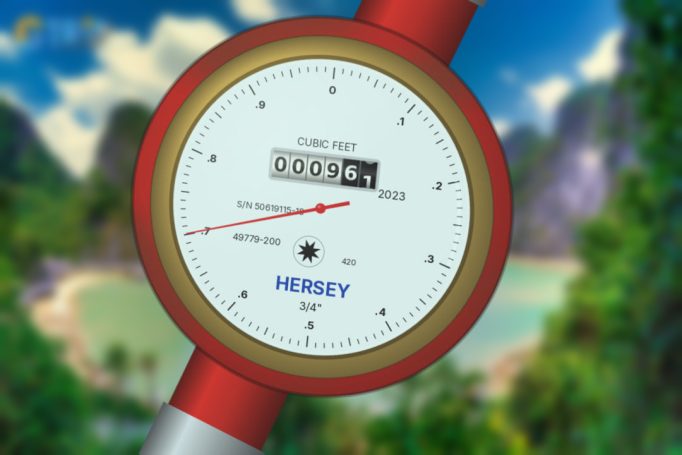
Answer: 960.70 ft³
